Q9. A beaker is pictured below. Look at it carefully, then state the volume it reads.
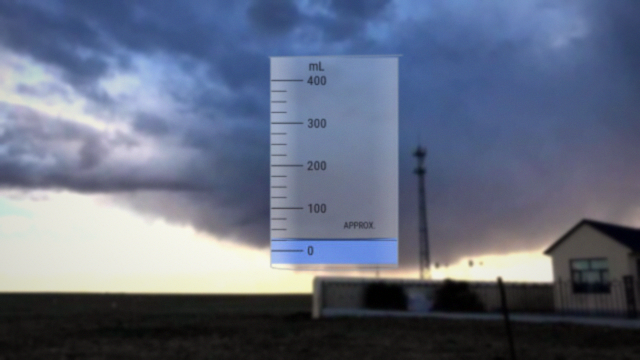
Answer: 25 mL
